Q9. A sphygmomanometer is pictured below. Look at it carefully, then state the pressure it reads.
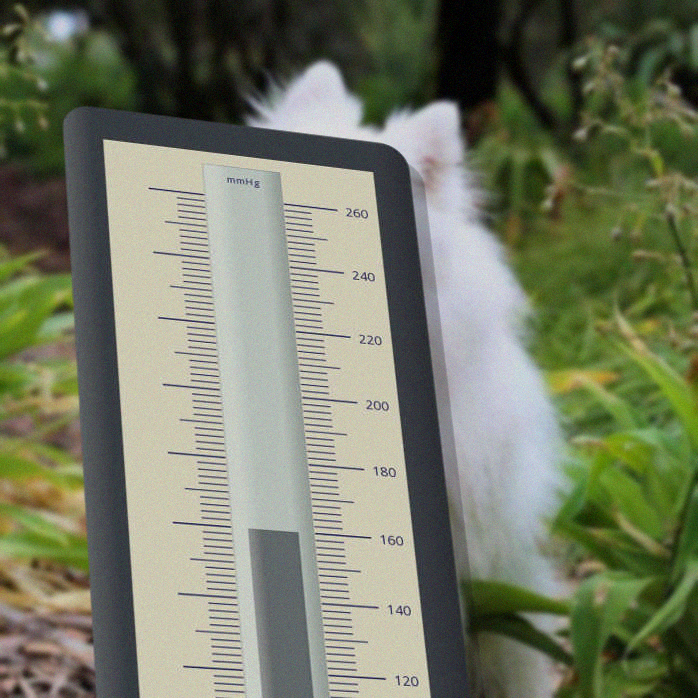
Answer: 160 mmHg
